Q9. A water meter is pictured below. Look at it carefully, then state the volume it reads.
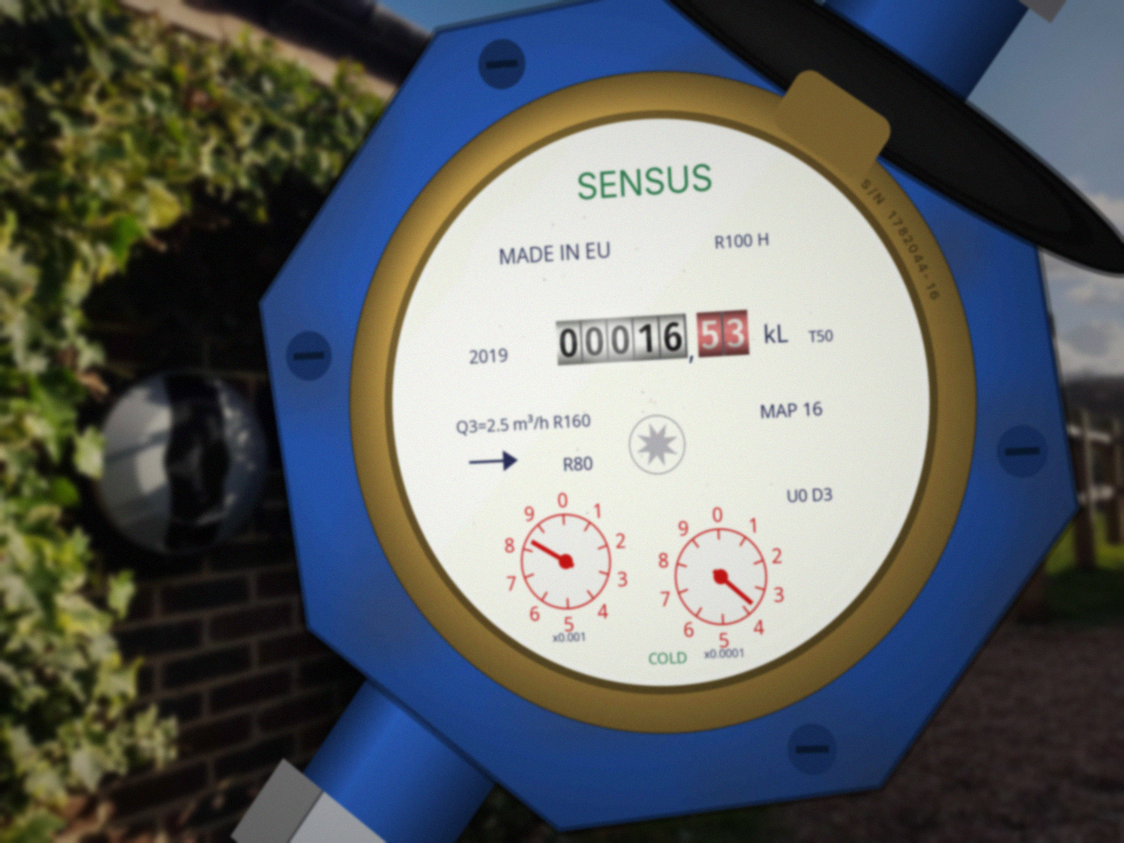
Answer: 16.5383 kL
